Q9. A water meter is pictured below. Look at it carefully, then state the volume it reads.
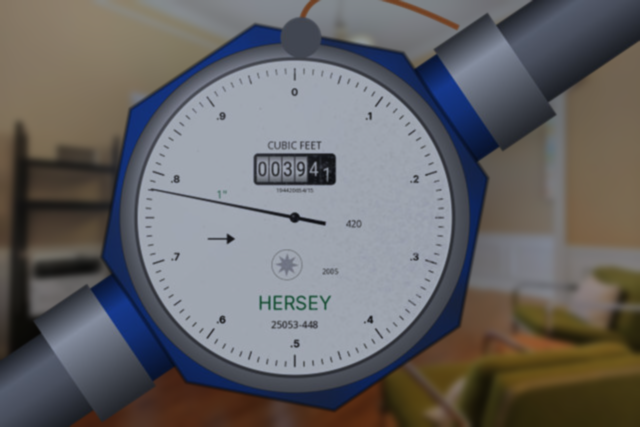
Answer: 3940.78 ft³
